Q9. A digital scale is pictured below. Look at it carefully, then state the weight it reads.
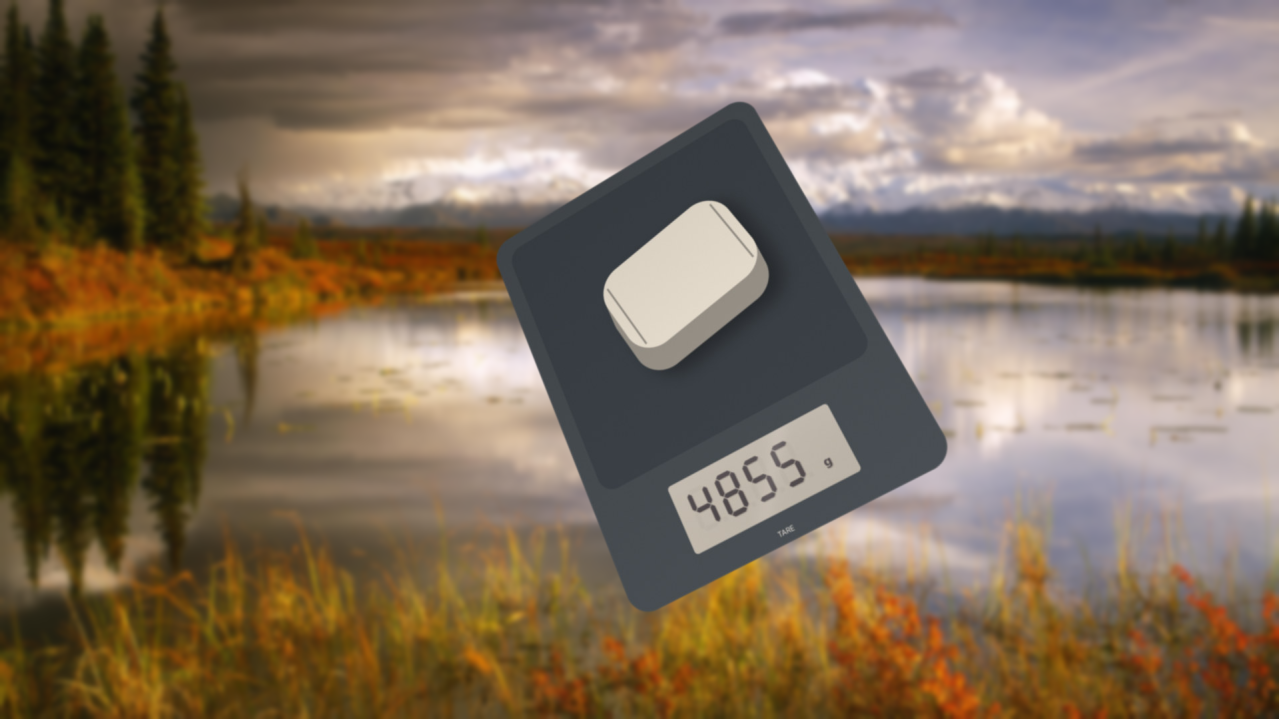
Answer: 4855 g
